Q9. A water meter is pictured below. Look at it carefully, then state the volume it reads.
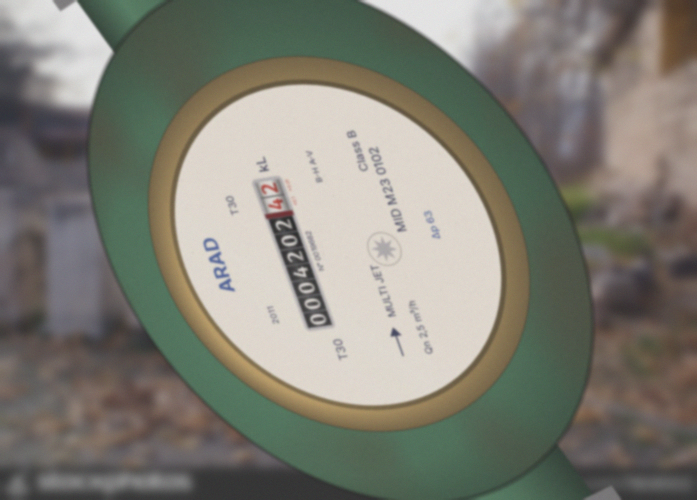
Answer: 4202.42 kL
